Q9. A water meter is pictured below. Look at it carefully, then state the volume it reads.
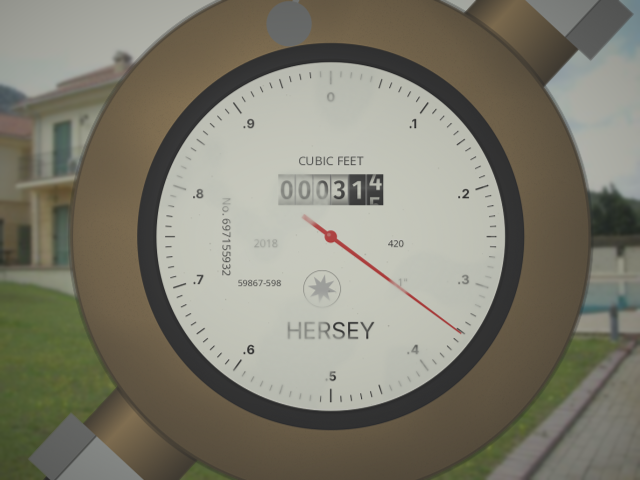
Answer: 314.35 ft³
